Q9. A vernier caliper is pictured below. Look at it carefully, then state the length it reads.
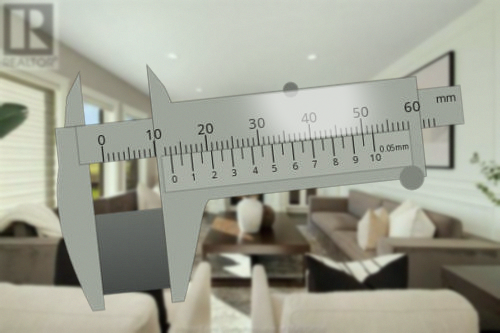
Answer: 13.0 mm
